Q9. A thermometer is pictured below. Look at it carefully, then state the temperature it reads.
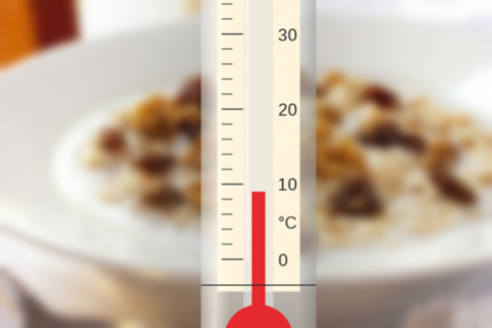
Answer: 9 °C
